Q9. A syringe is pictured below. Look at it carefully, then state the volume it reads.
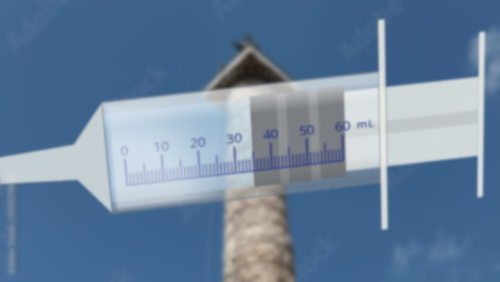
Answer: 35 mL
